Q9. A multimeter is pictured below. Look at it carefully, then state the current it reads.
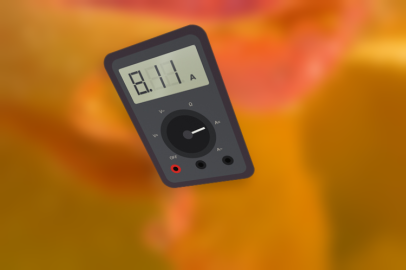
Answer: 8.11 A
